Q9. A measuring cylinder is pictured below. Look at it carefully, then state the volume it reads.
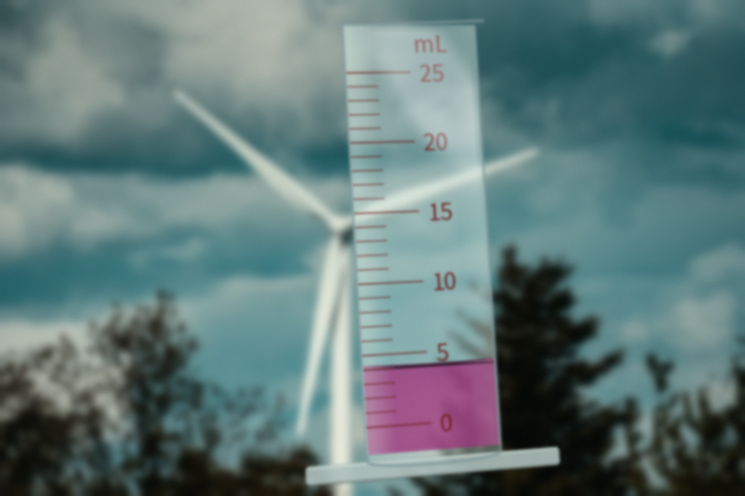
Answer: 4 mL
